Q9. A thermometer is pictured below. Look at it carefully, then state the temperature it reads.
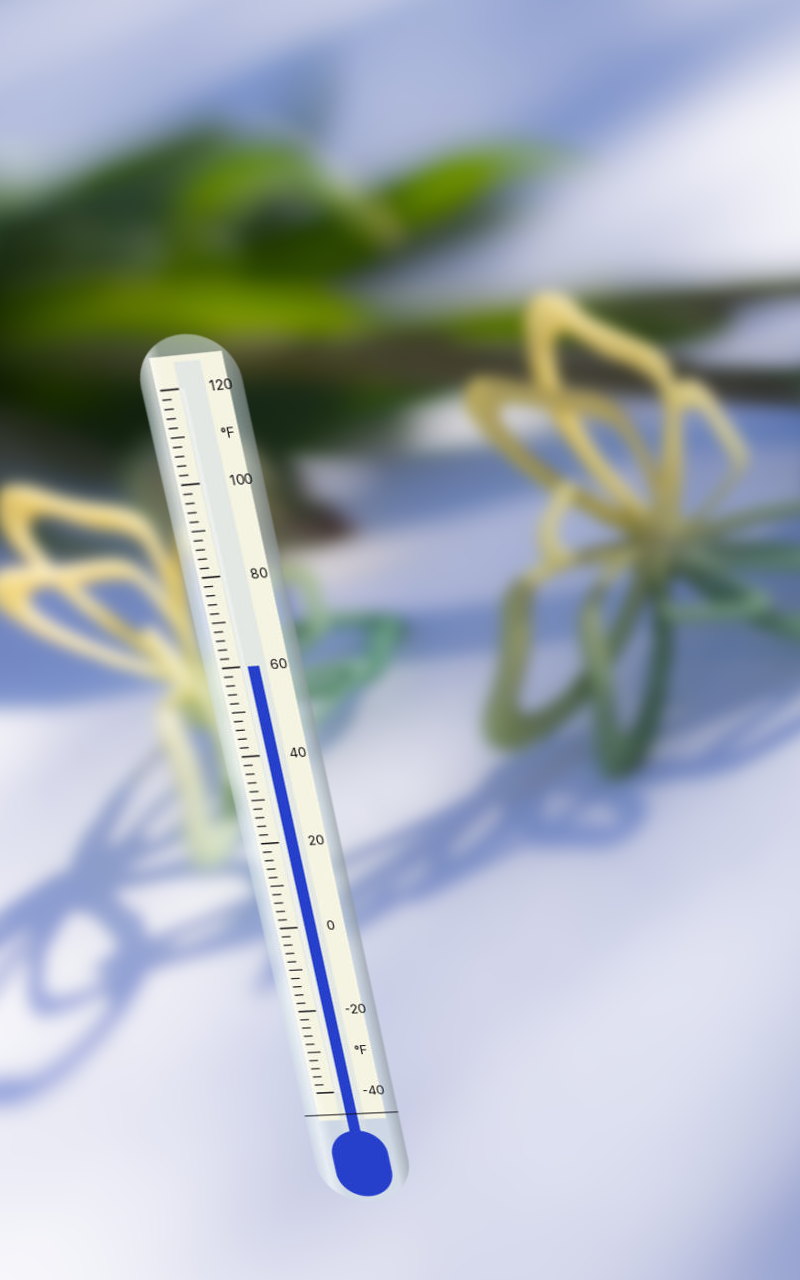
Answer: 60 °F
